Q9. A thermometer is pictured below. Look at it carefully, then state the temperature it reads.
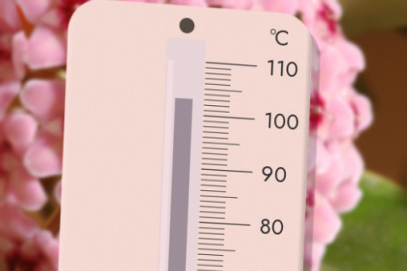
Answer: 103 °C
